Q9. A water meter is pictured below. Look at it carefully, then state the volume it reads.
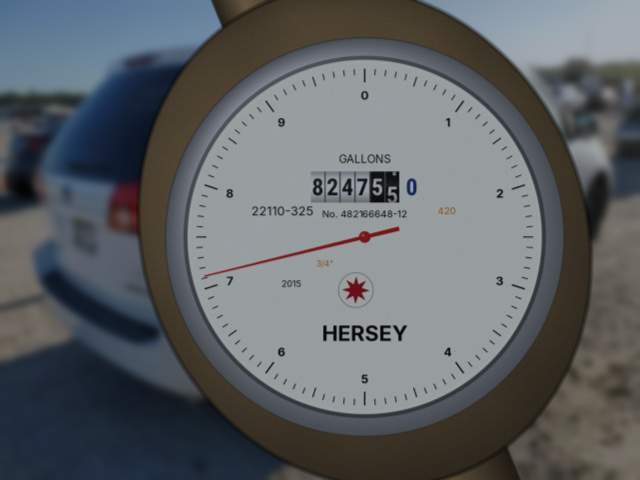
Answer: 8247547.1 gal
